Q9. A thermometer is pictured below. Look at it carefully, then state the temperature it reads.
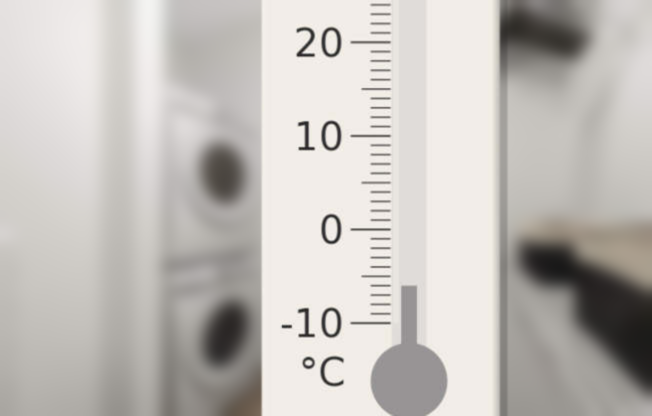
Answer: -6 °C
